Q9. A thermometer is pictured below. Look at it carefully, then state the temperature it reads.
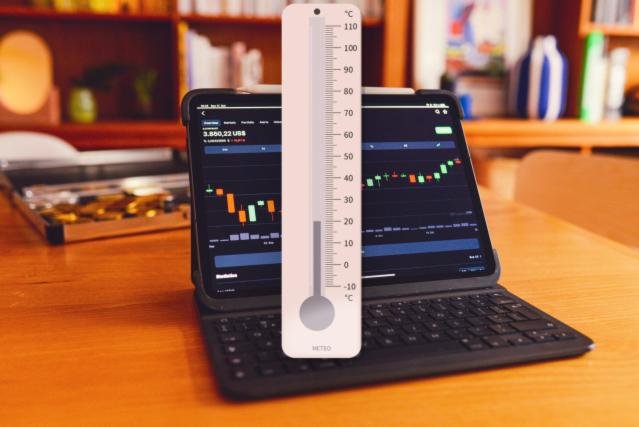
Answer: 20 °C
